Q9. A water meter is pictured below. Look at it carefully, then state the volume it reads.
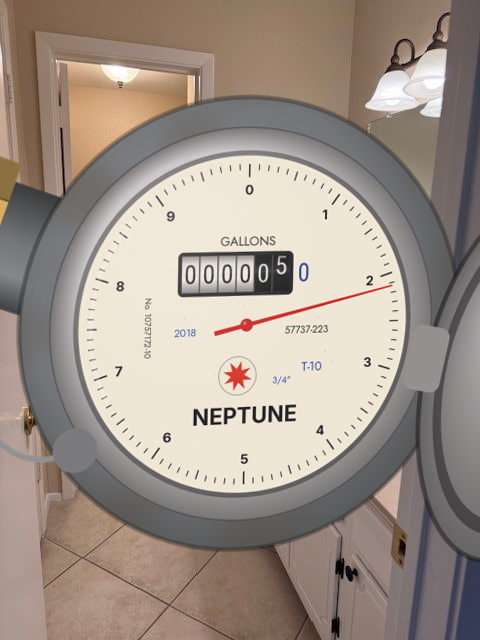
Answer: 52.1 gal
